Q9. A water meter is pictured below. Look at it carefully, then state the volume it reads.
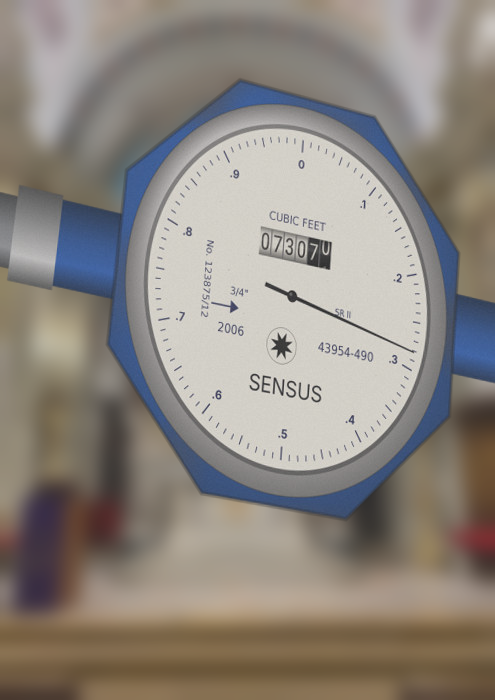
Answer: 73070.28 ft³
